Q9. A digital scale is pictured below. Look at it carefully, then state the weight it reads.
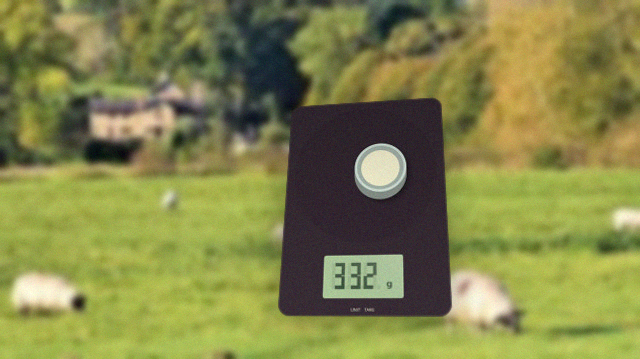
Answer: 332 g
